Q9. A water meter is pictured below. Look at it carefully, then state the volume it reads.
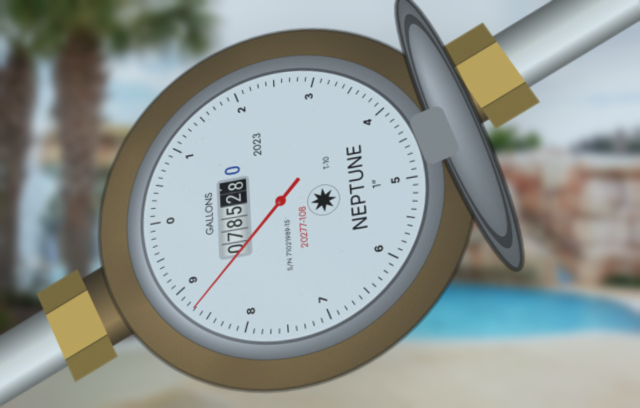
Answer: 785278.7 gal
